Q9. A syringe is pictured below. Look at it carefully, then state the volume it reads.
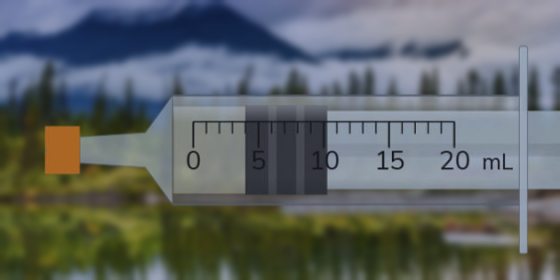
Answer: 4 mL
